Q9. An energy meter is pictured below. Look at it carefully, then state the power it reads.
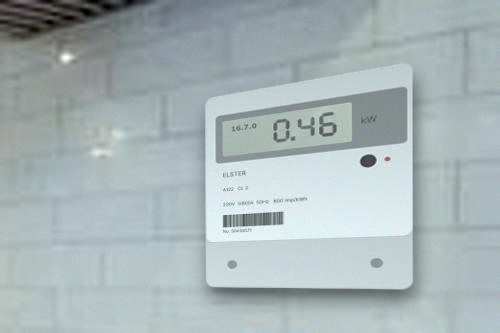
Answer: 0.46 kW
